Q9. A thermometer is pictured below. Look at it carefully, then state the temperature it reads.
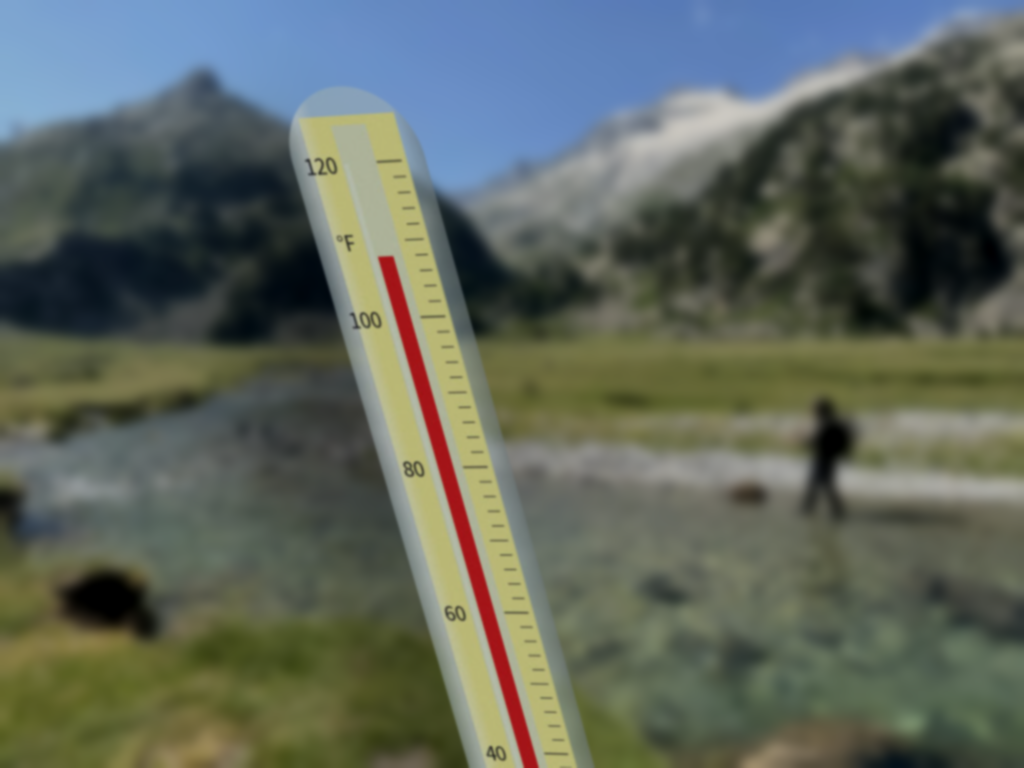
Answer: 108 °F
